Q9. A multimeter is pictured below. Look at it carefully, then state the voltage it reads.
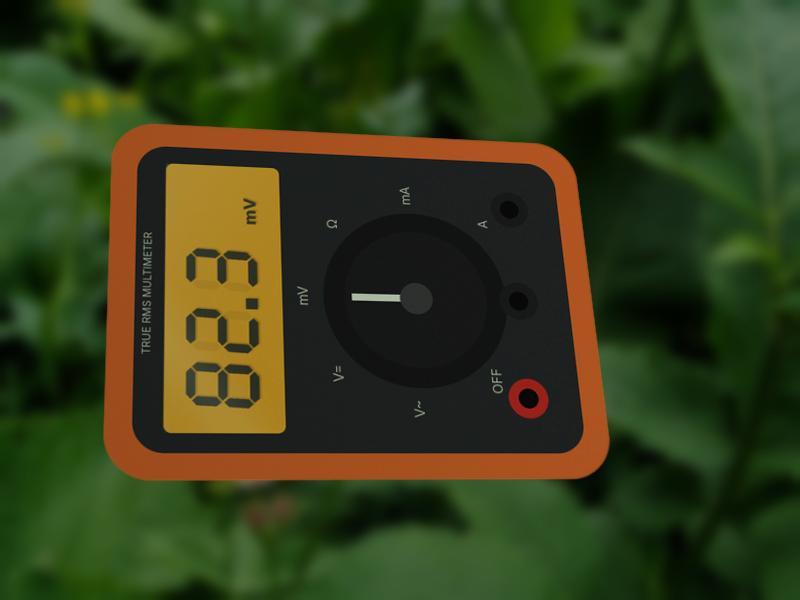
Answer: 82.3 mV
